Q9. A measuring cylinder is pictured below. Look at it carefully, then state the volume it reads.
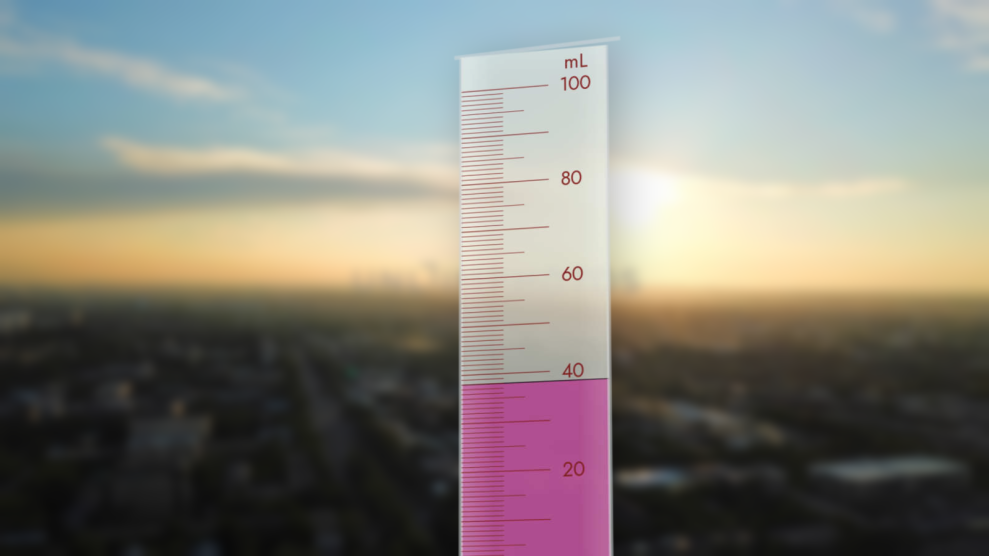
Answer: 38 mL
